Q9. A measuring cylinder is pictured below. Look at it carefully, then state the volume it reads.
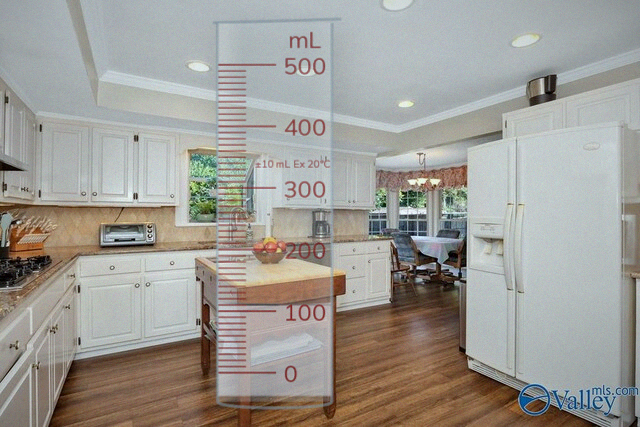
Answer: 110 mL
